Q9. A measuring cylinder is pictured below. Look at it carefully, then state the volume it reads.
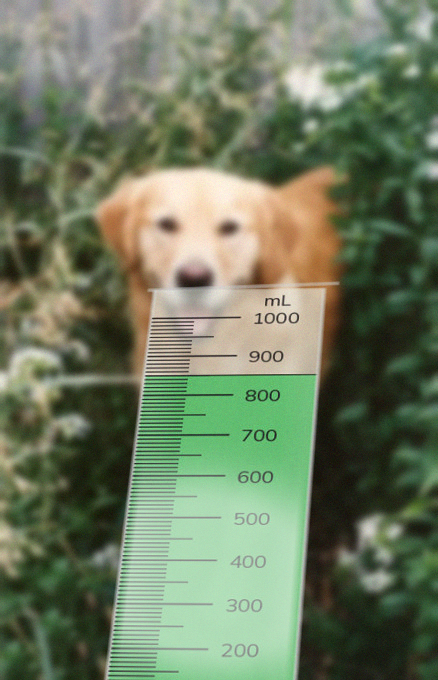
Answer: 850 mL
